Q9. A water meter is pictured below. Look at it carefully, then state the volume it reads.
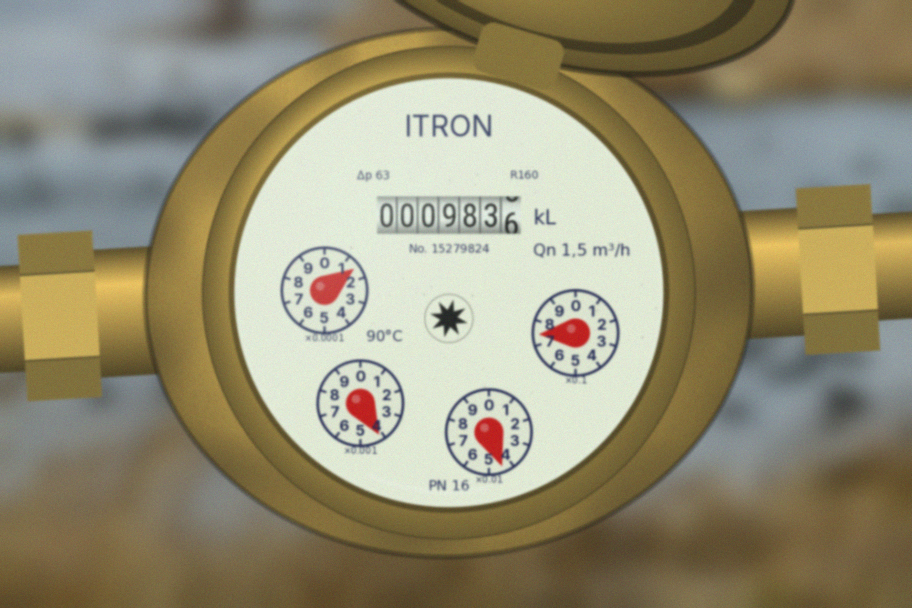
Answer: 9835.7441 kL
